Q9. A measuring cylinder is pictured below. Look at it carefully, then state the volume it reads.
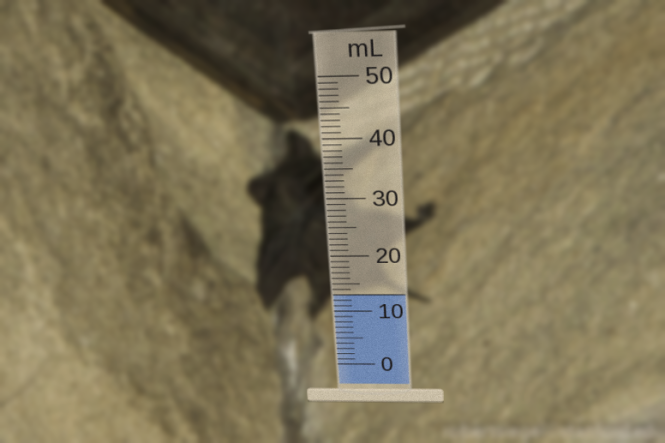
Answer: 13 mL
